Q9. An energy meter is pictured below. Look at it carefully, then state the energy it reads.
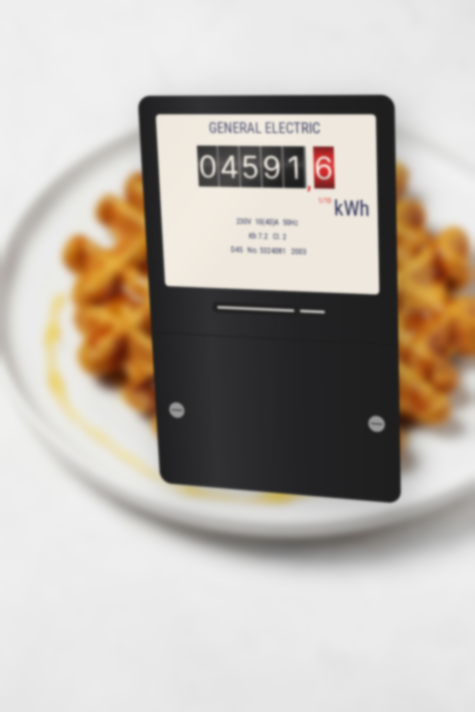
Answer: 4591.6 kWh
